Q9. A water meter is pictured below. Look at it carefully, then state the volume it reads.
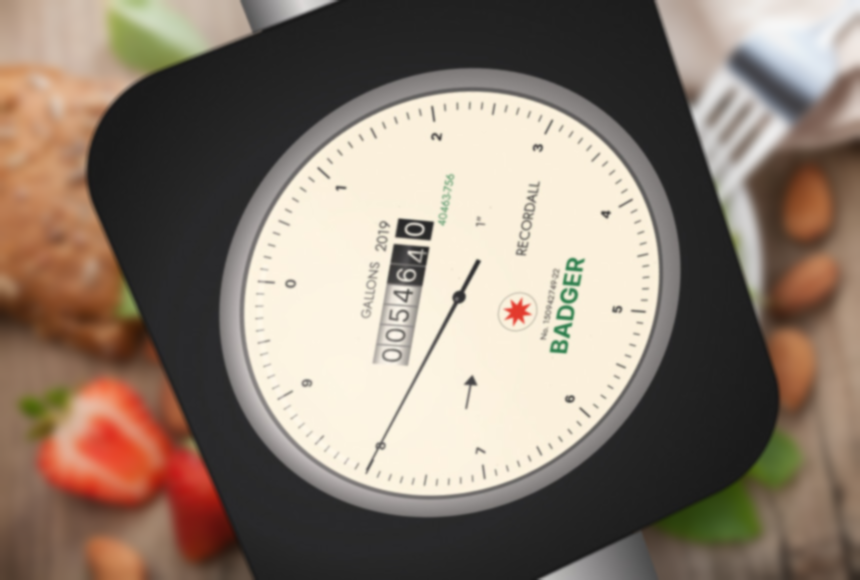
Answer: 54638.0 gal
